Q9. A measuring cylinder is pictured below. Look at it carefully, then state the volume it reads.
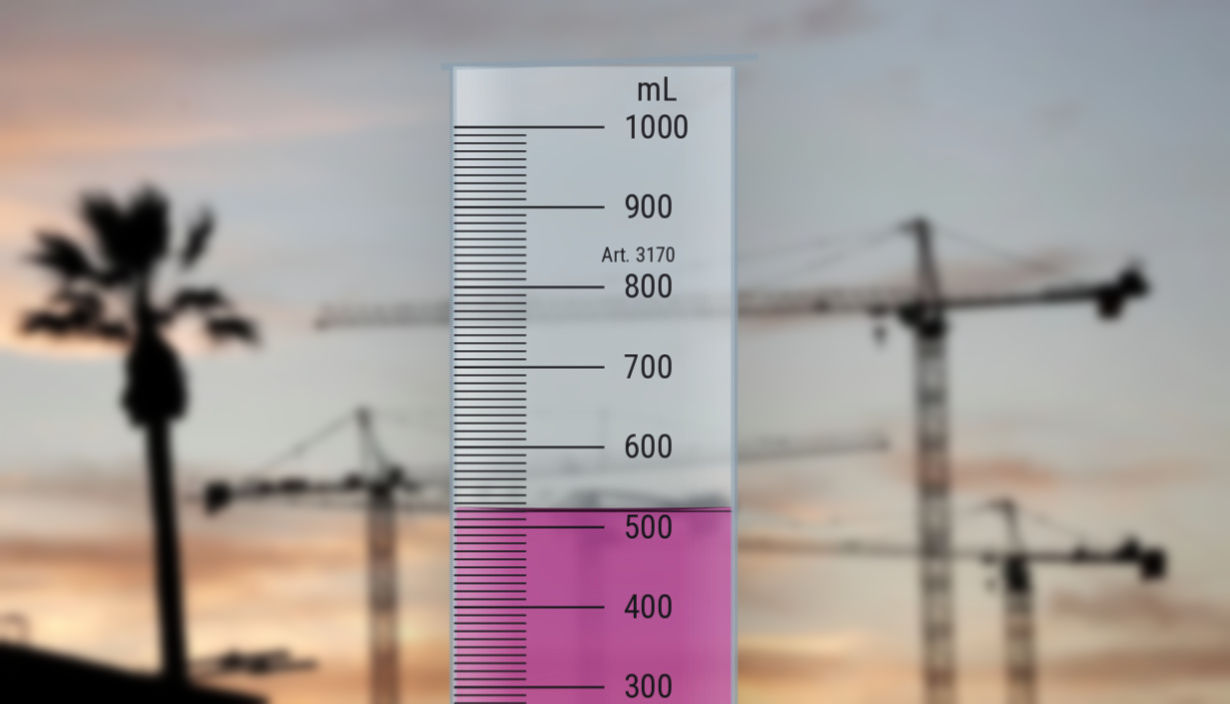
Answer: 520 mL
